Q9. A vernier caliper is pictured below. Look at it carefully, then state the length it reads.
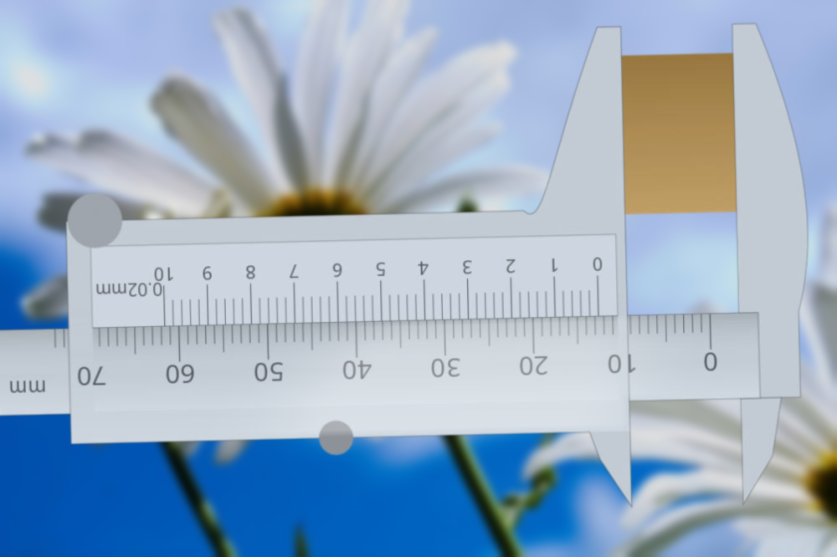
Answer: 12.6 mm
